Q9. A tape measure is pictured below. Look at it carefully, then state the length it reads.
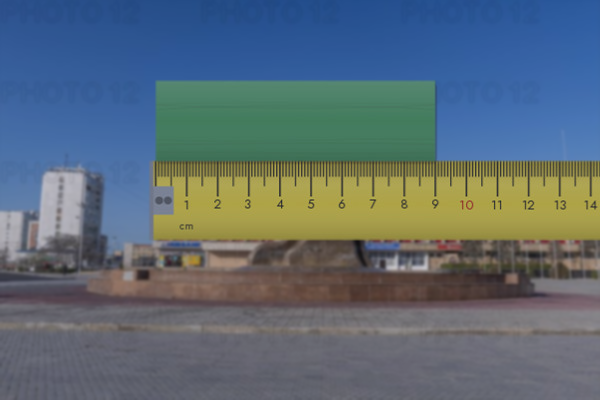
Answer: 9 cm
